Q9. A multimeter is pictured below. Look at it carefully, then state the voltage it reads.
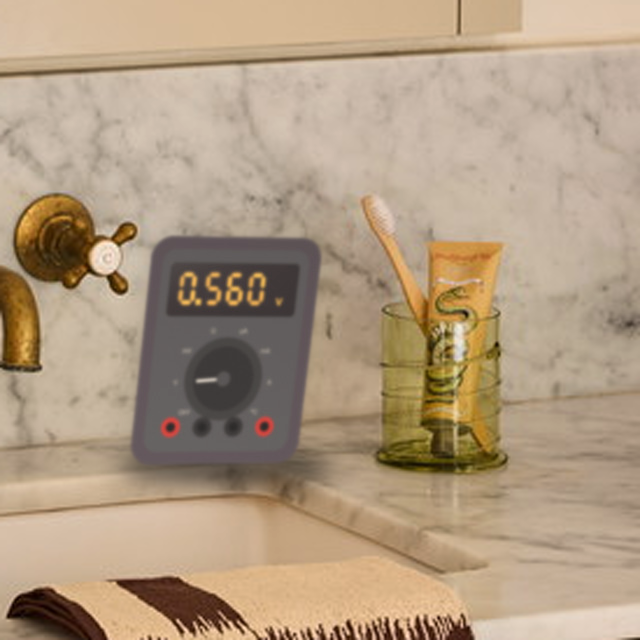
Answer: 0.560 V
